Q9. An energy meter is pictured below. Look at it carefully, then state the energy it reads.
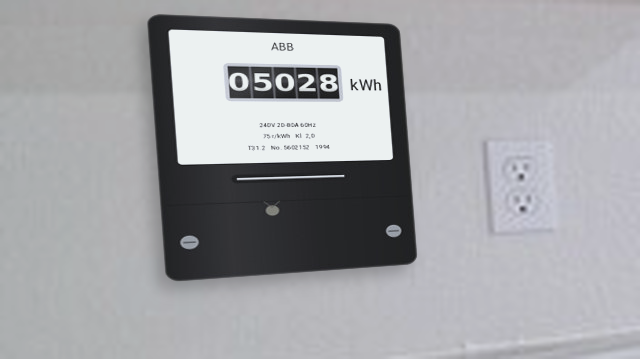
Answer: 5028 kWh
